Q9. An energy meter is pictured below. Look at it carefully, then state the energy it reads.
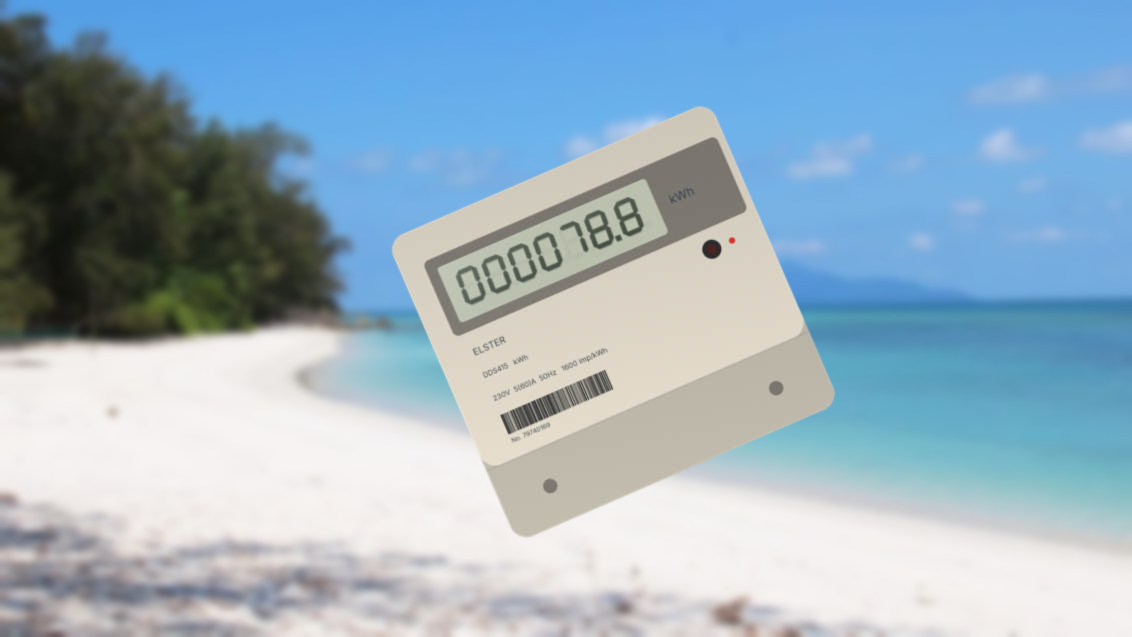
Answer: 78.8 kWh
